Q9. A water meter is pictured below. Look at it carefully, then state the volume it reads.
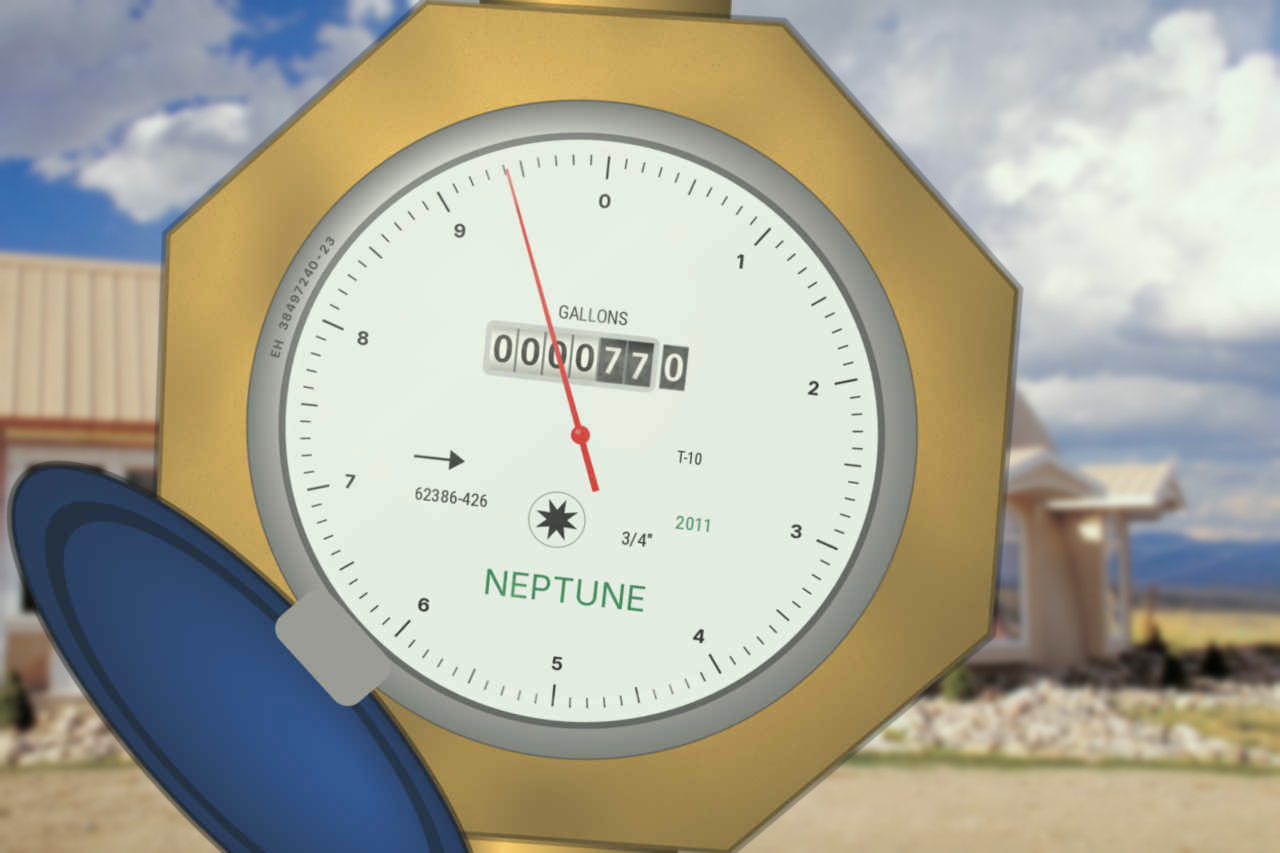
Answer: 769.4 gal
